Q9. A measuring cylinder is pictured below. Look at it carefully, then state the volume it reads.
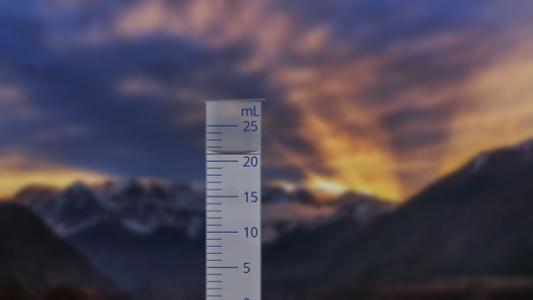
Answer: 21 mL
